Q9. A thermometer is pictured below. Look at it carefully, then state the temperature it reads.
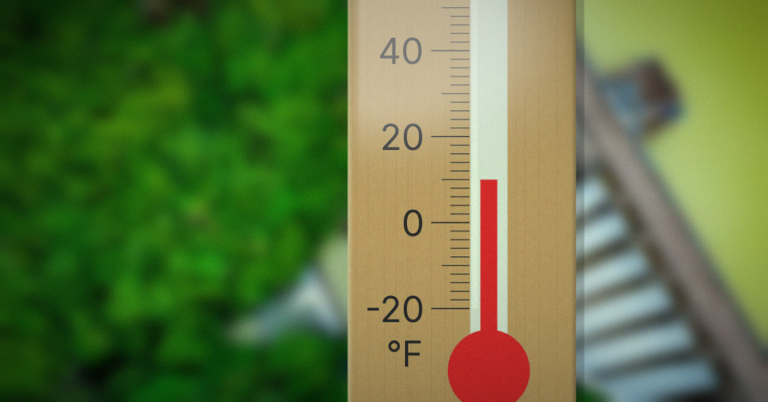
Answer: 10 °F
